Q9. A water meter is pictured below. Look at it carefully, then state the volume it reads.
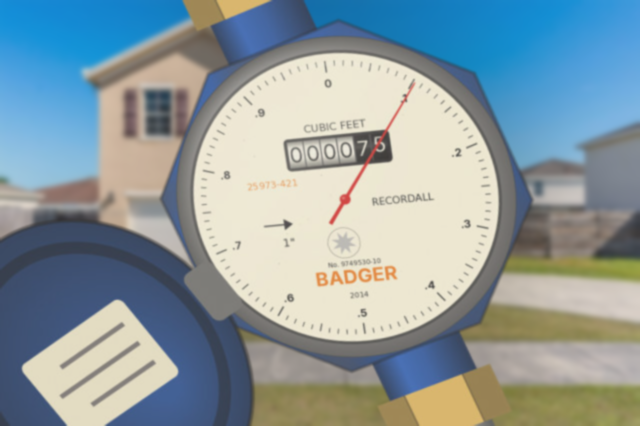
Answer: 75.10 ft³
